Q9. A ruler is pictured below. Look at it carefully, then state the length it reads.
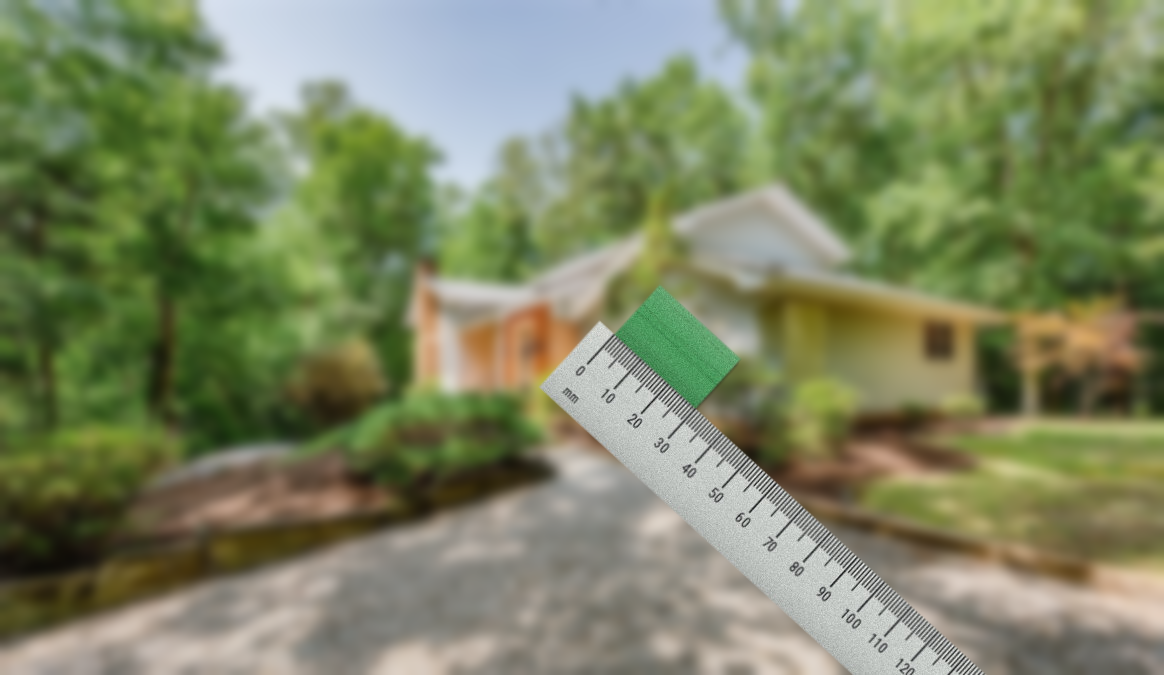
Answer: 30 mm
